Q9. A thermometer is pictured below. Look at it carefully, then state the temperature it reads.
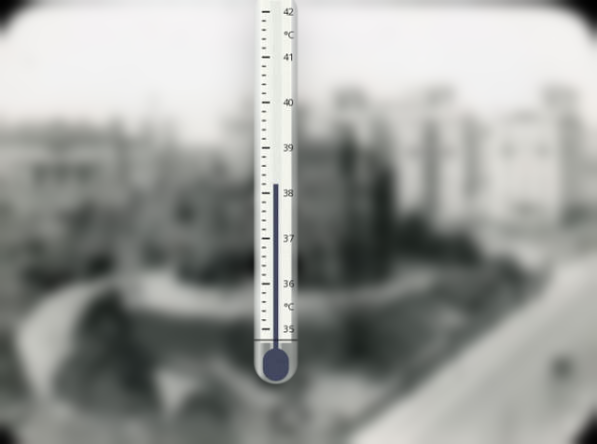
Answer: 38.2 °C
